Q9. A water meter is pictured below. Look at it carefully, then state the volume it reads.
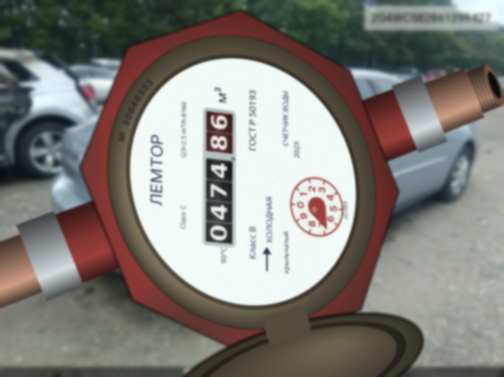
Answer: 474.866 m³
